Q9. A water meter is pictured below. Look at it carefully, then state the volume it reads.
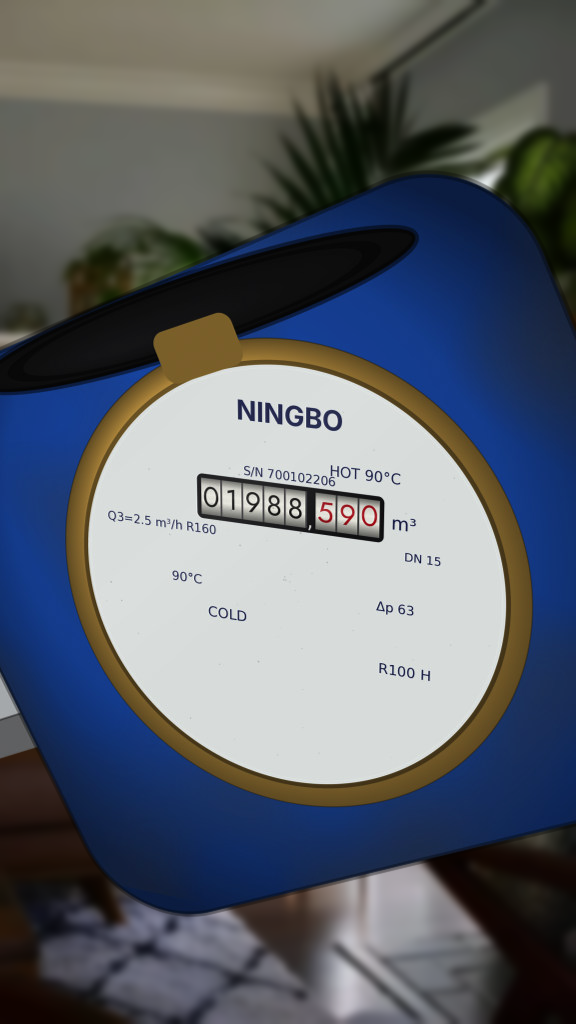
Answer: 1988.590 m³
